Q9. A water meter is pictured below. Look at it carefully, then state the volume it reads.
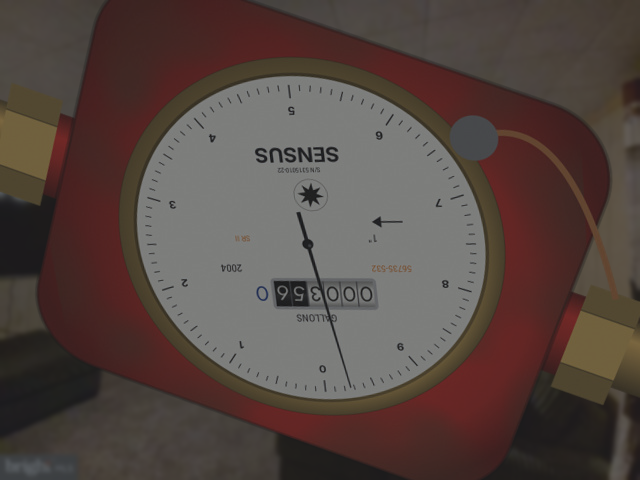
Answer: 3559.7 gal
